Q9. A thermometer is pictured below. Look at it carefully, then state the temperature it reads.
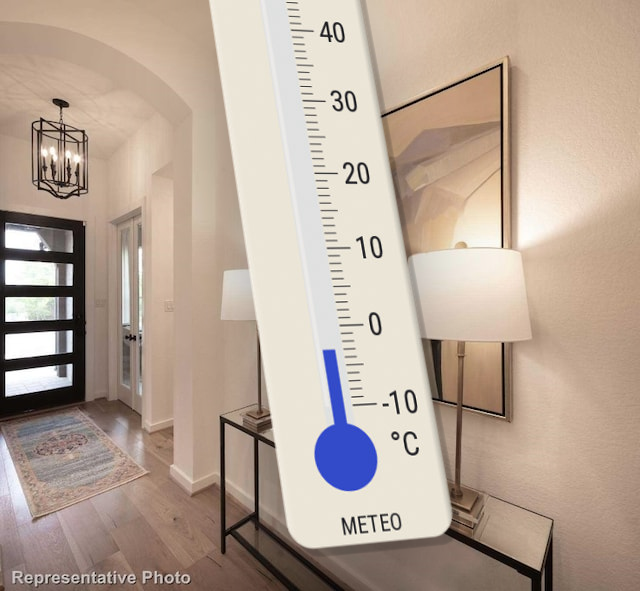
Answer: -3 °C
